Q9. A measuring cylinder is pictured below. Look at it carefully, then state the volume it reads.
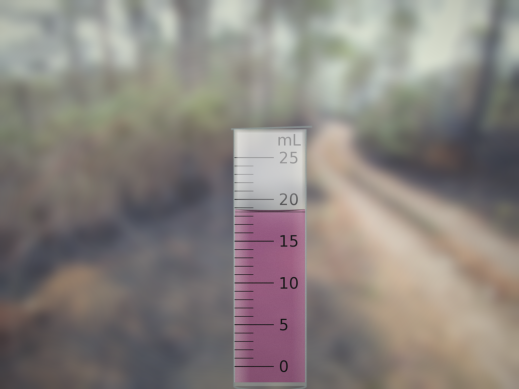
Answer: 18.5 mL
